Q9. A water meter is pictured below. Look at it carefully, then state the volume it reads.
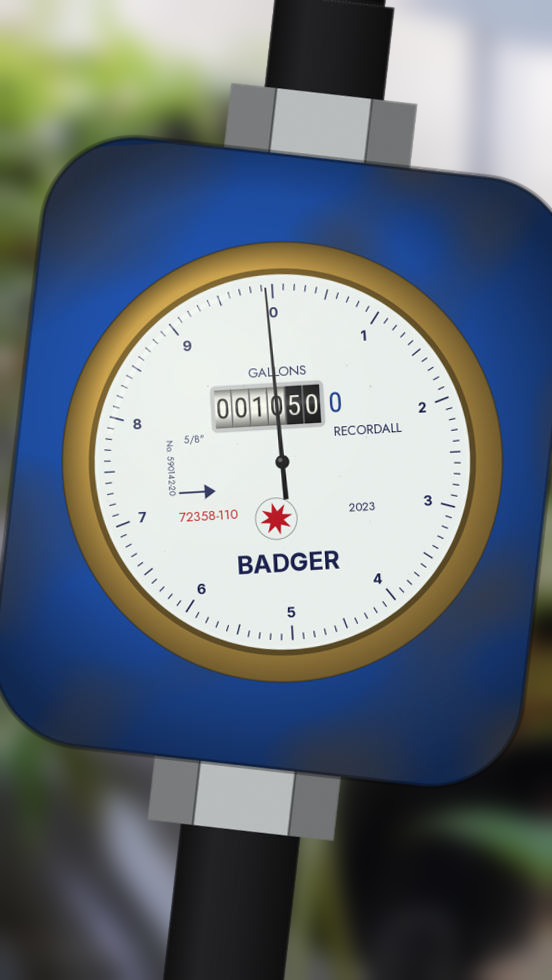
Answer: 10499.9 gal
